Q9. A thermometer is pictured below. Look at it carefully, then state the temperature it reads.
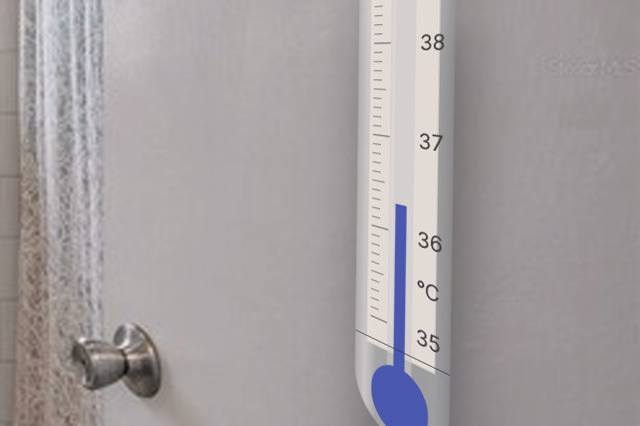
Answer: 36.3 °C
